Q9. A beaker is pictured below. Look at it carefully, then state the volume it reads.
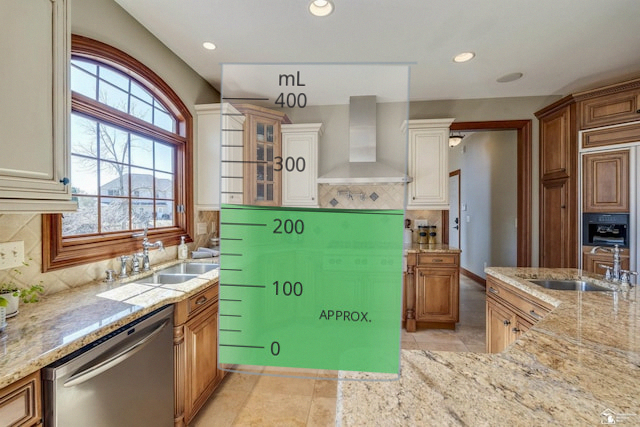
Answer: 225 mL
